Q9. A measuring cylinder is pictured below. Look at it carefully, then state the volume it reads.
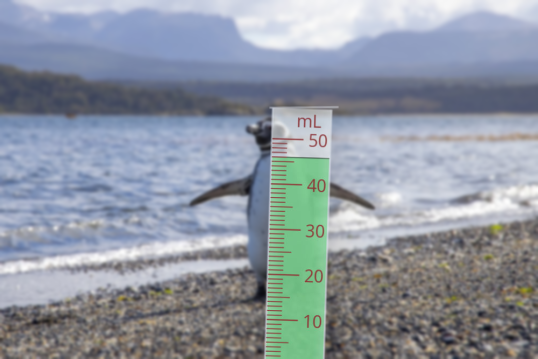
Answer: 46 mL
